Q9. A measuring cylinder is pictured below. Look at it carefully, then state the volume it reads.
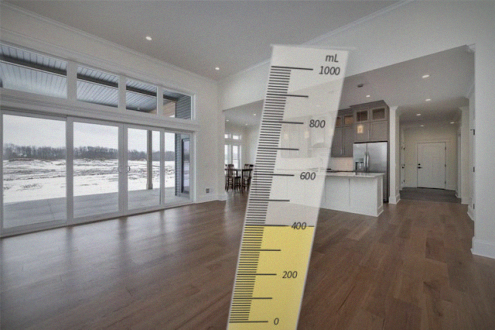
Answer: 400 mL
